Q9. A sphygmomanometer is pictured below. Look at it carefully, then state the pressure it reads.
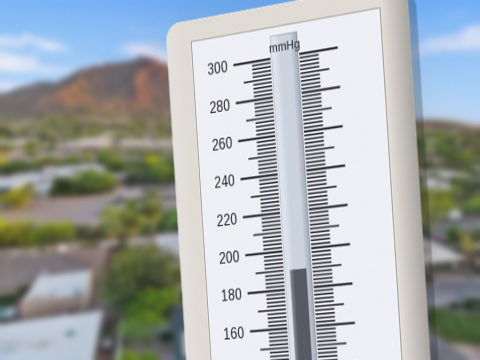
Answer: 190 mmHg
